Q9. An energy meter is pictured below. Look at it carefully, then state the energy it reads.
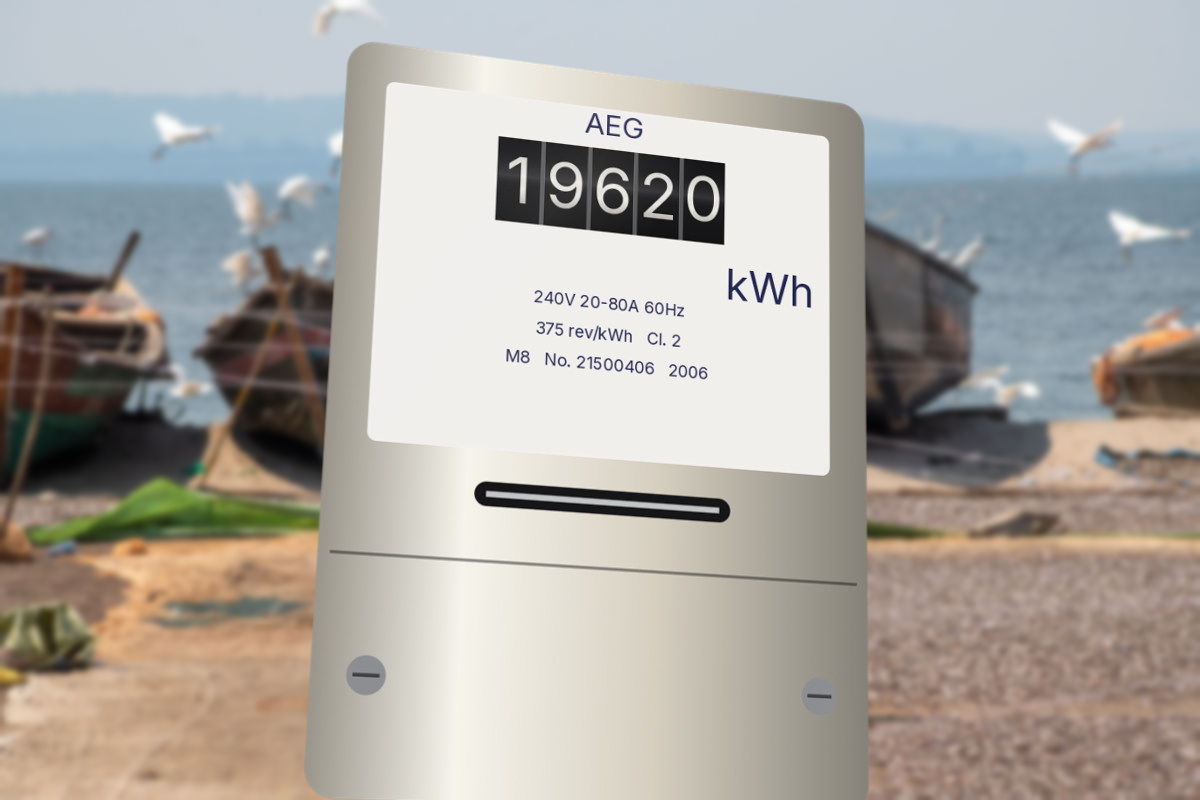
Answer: 19620 kWh
